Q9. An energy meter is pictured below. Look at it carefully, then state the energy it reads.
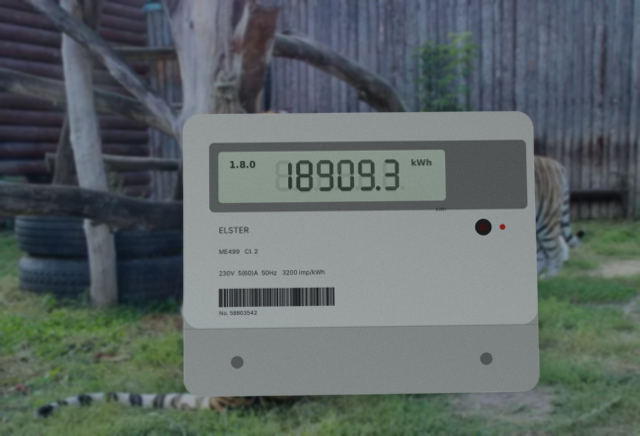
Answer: 18909.3 kWh
